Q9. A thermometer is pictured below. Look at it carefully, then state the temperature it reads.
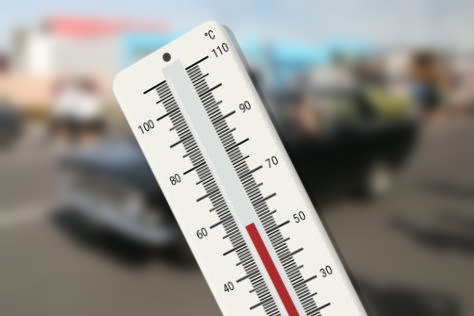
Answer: 55 °C
